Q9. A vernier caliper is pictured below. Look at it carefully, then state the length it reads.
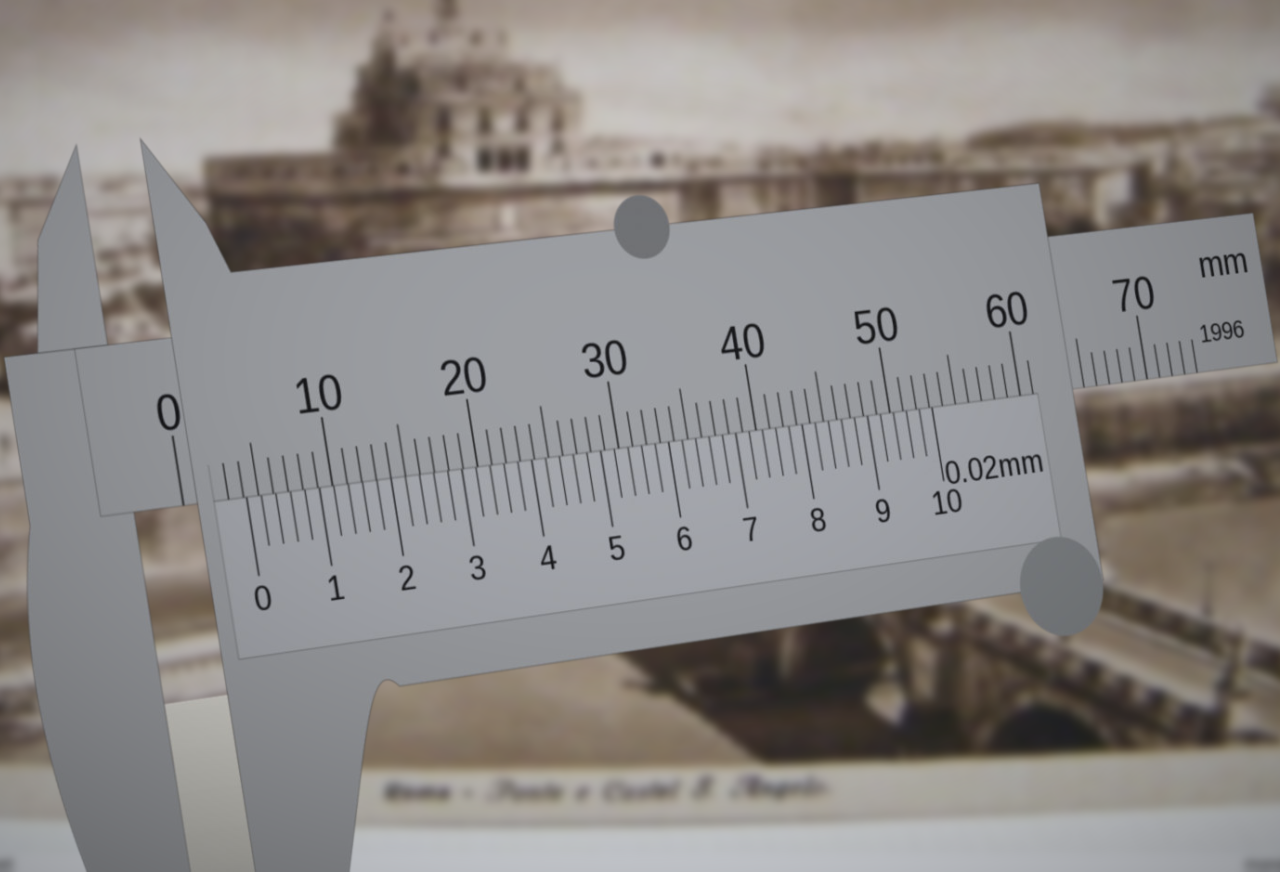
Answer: 4.2 mm
